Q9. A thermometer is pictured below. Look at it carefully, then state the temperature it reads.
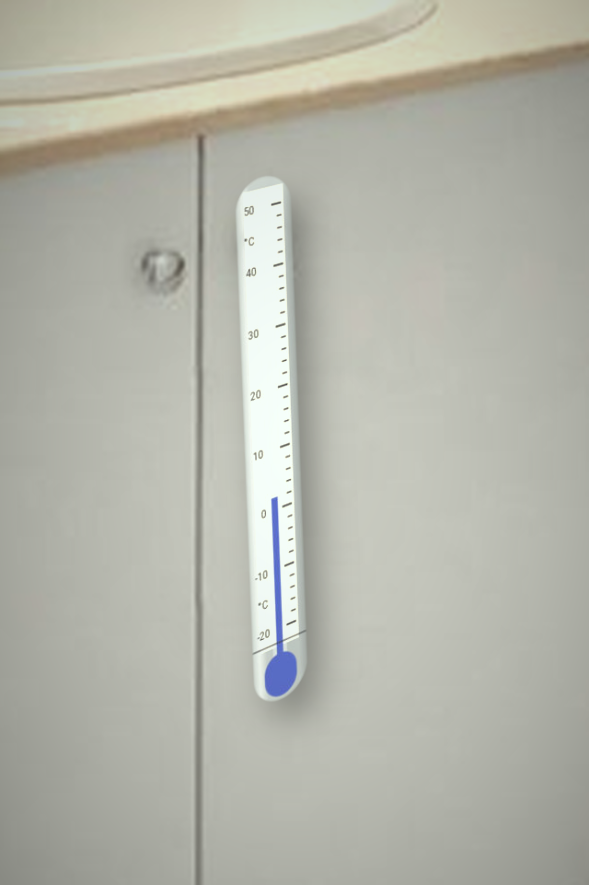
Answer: 2 °C
